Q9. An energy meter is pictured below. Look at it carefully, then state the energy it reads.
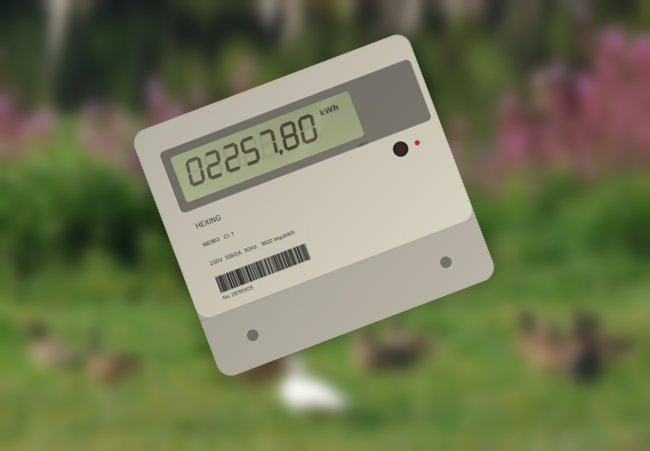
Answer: 2257.80 kWh
